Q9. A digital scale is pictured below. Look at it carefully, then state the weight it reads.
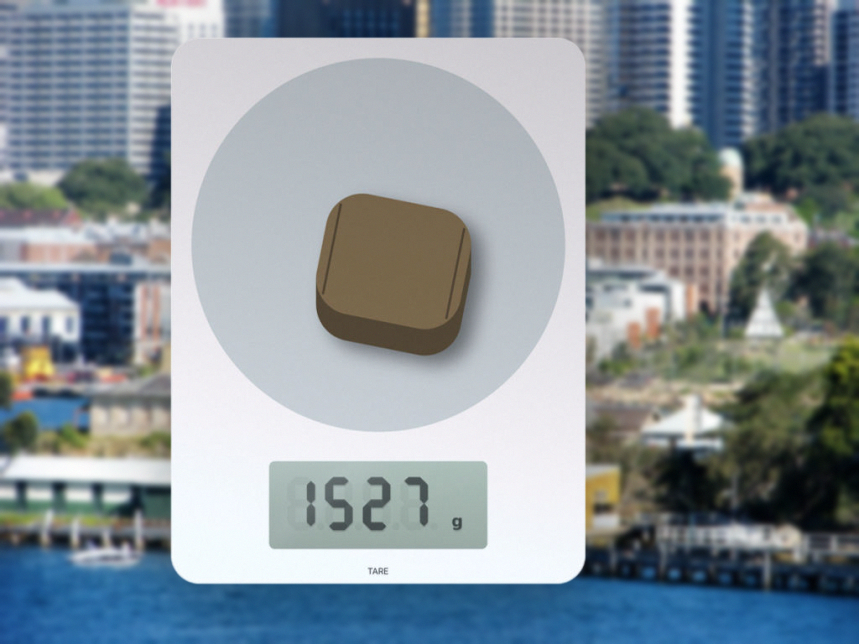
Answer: 1527 g
